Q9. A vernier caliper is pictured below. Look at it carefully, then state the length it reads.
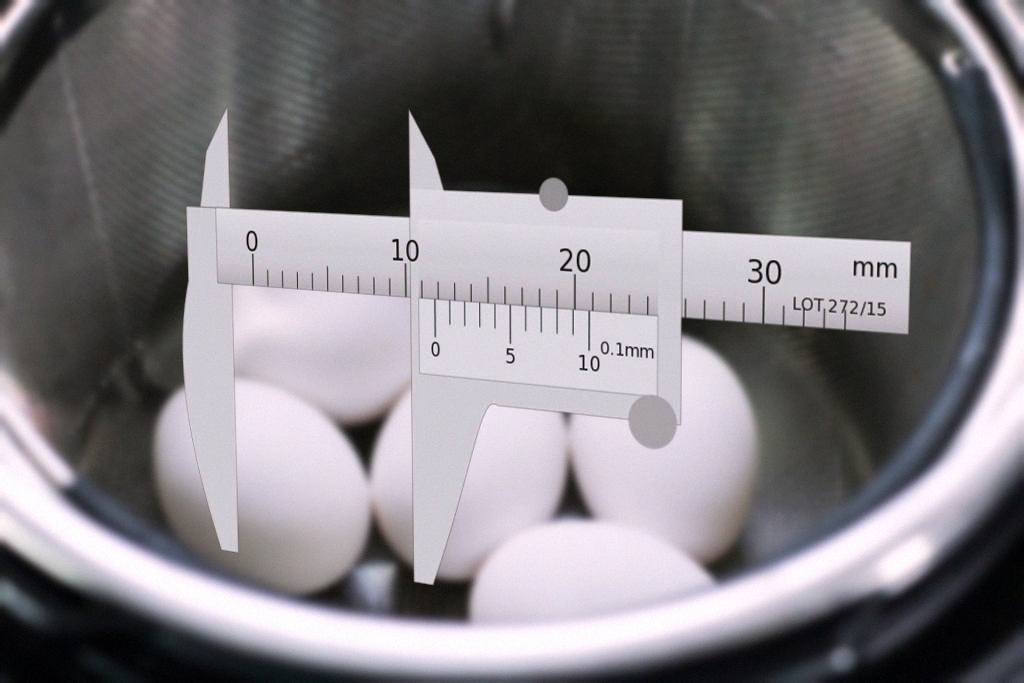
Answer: 11.8 mm
